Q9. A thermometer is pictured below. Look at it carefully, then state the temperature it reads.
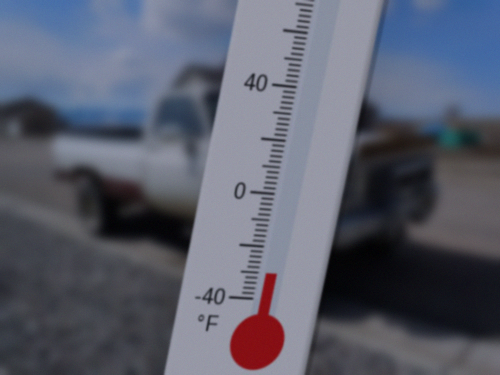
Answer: -30 °F
